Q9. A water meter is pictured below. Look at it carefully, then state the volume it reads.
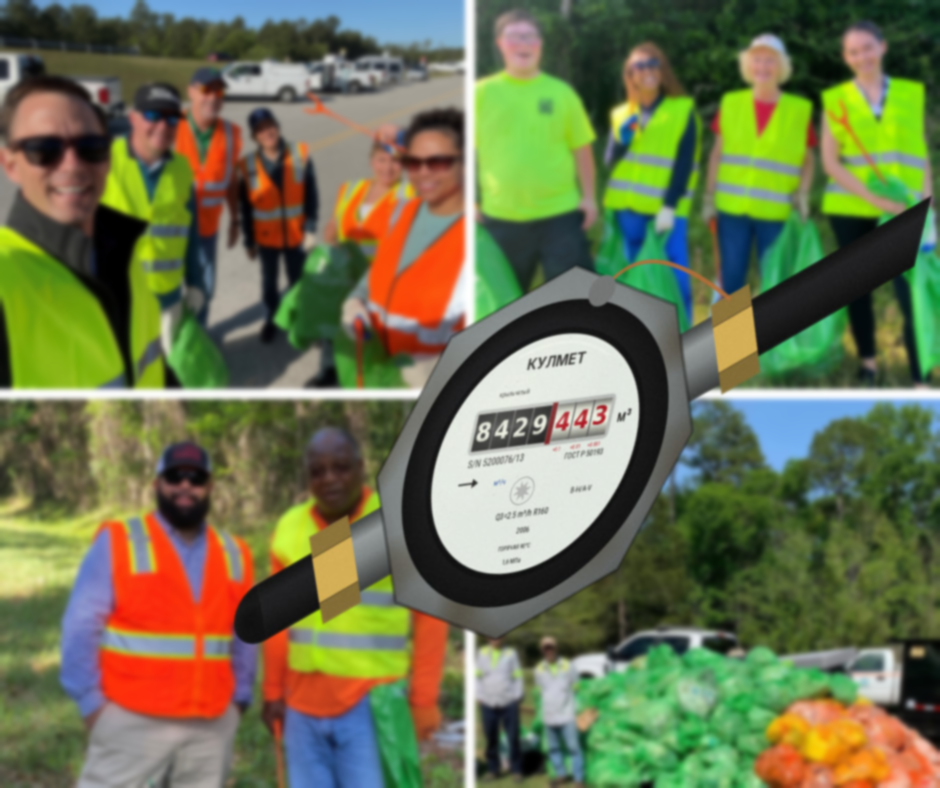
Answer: 8429.443 m³
